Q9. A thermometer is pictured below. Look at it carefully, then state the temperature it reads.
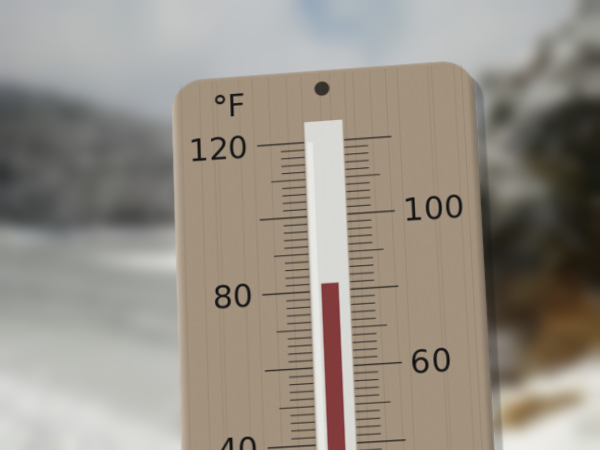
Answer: 82 °F
